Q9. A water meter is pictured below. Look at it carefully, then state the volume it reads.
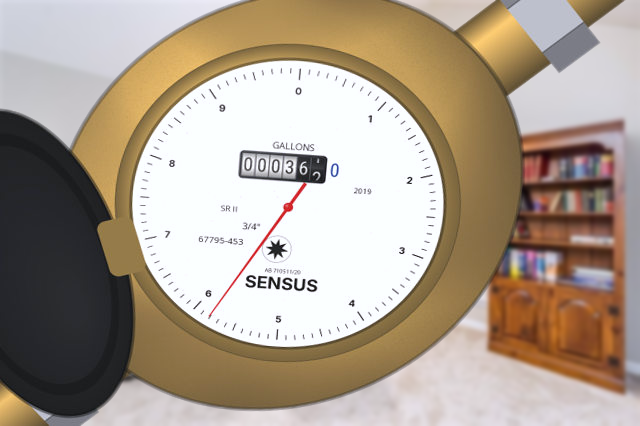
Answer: 3615.8 gal
